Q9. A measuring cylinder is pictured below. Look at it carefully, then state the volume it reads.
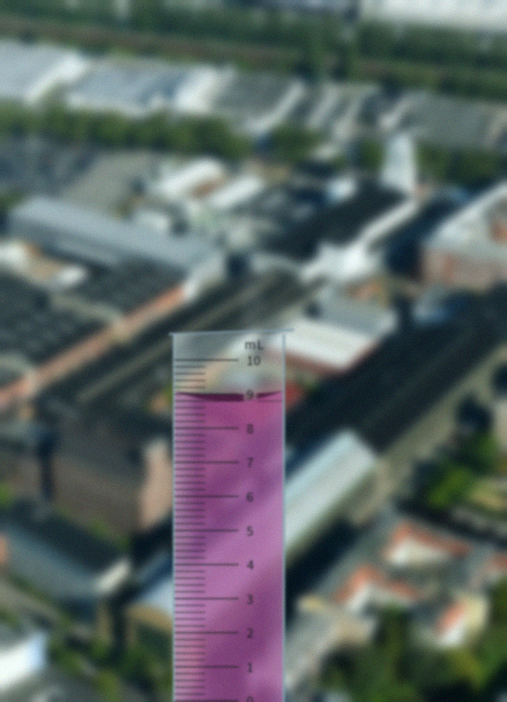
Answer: 8.8 mL
